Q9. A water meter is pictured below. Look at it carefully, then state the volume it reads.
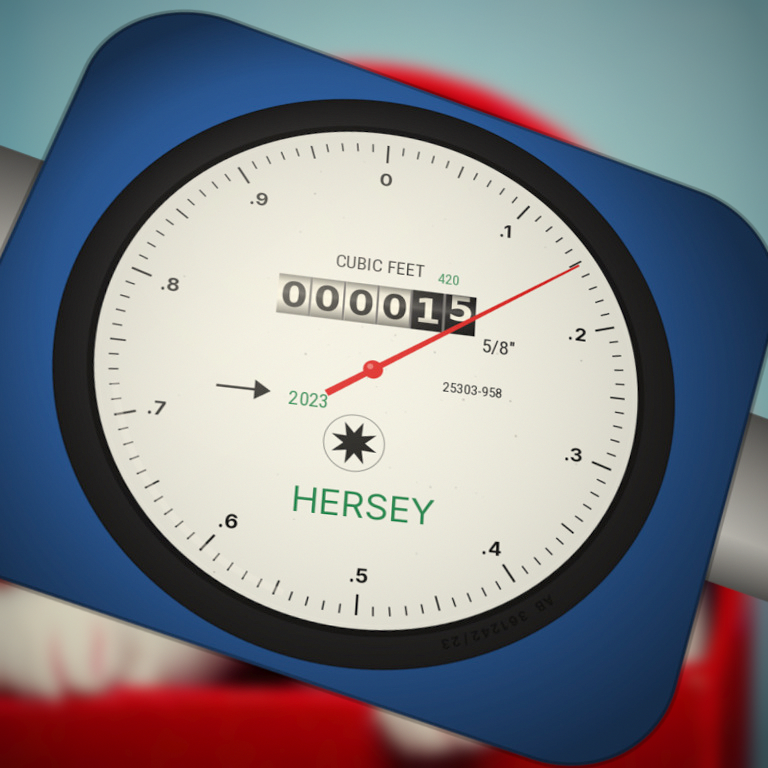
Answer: 15.15 ft³
